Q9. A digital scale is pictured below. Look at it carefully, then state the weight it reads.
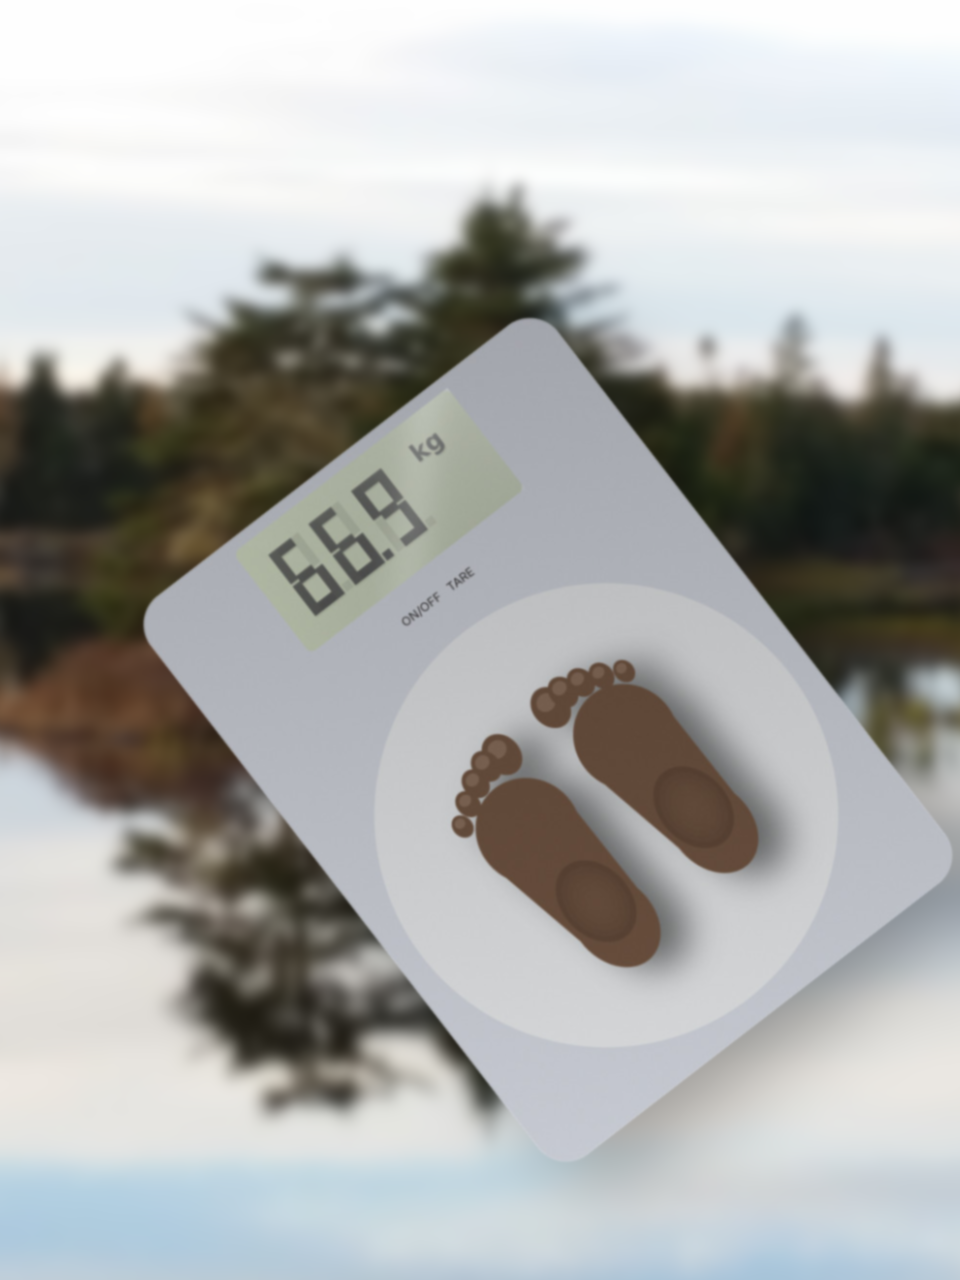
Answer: 66.9 kg
